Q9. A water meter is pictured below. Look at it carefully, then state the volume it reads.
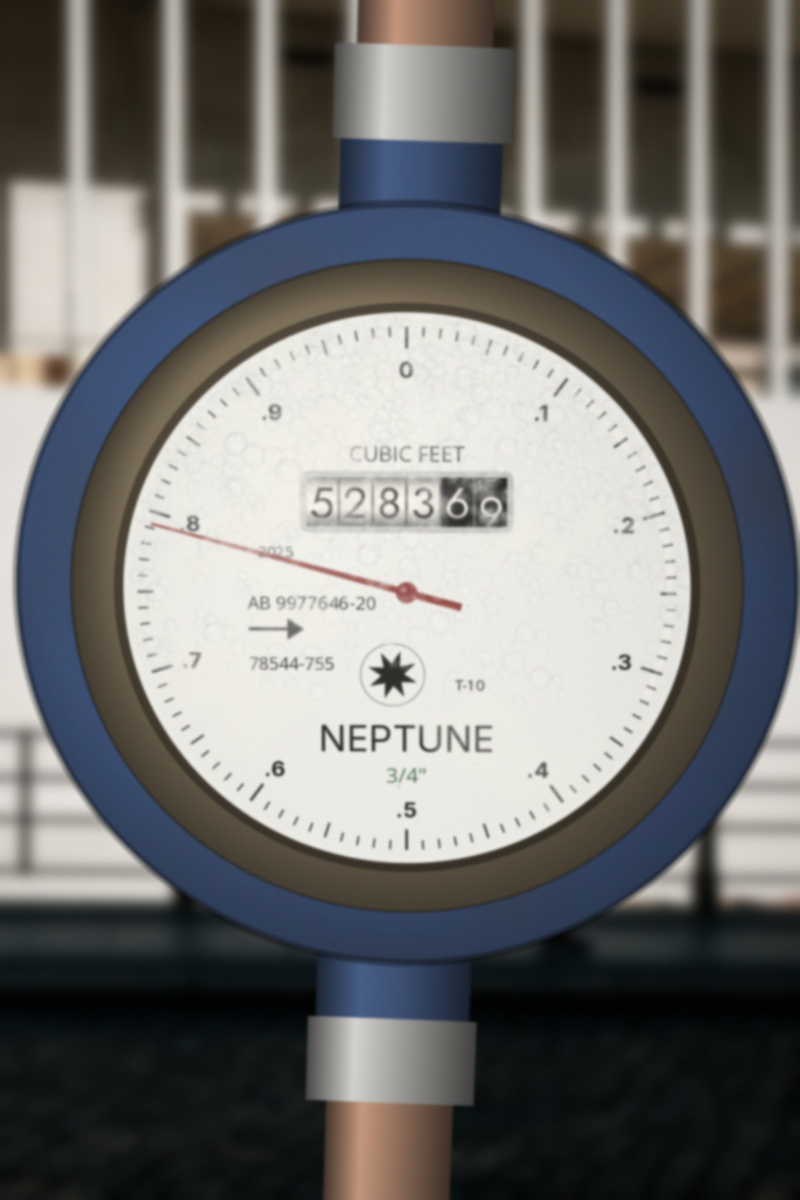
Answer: 528368.79 ft³
